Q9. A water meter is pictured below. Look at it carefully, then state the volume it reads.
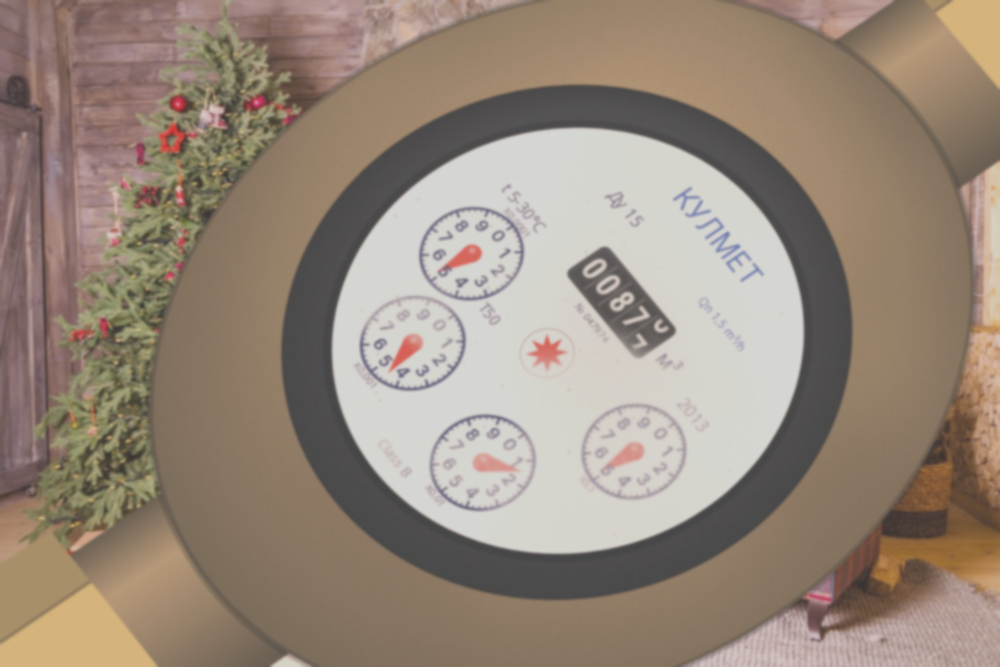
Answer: 876.5145 m³
